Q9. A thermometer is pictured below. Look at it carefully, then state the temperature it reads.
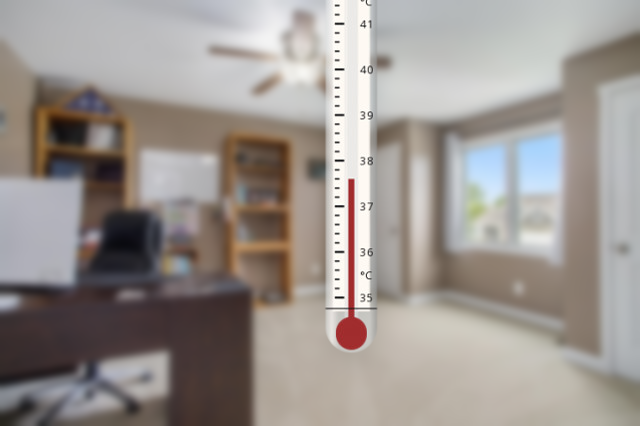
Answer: 37.6 °C
